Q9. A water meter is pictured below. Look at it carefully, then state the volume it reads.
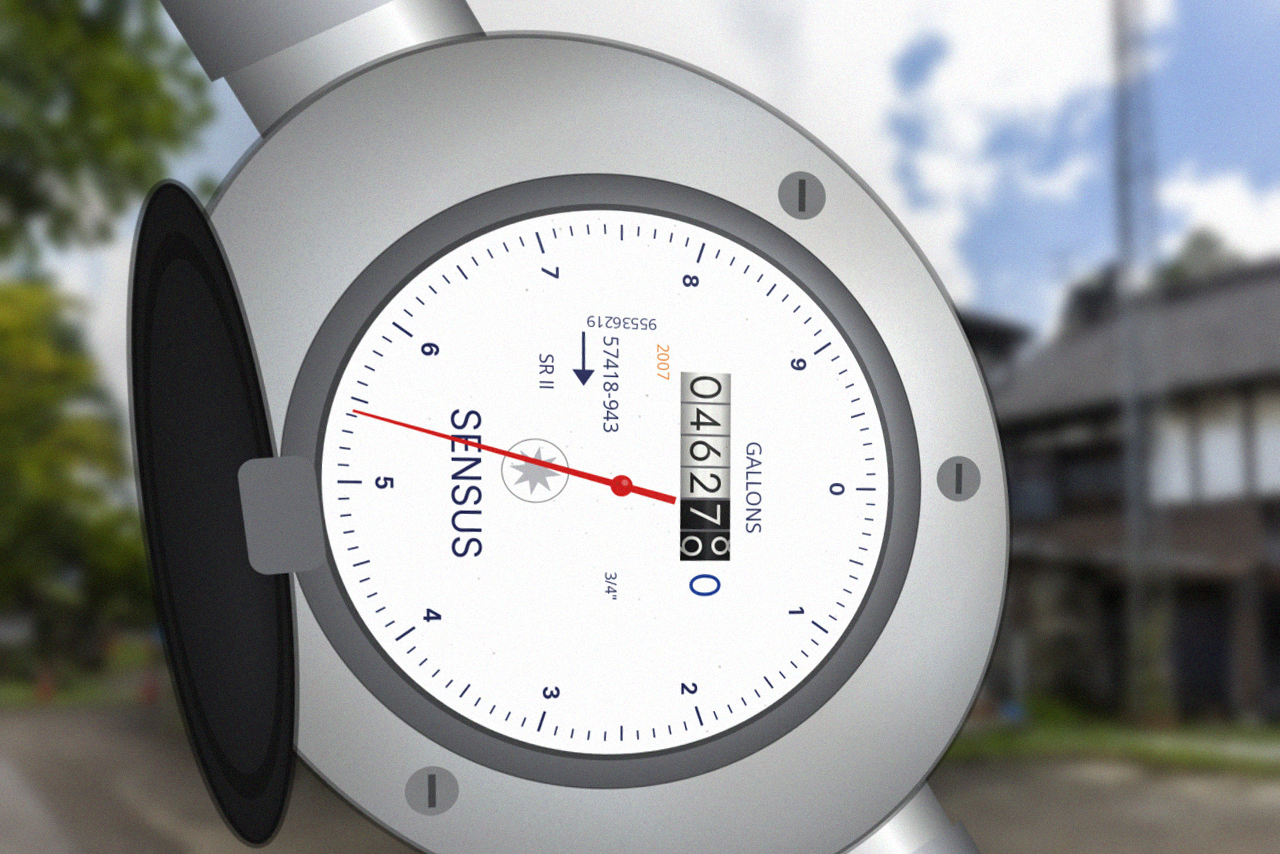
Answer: 462785.4 gal
